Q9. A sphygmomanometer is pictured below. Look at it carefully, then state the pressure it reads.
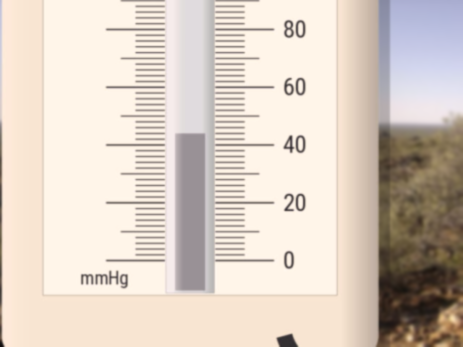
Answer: 44 mmHg
